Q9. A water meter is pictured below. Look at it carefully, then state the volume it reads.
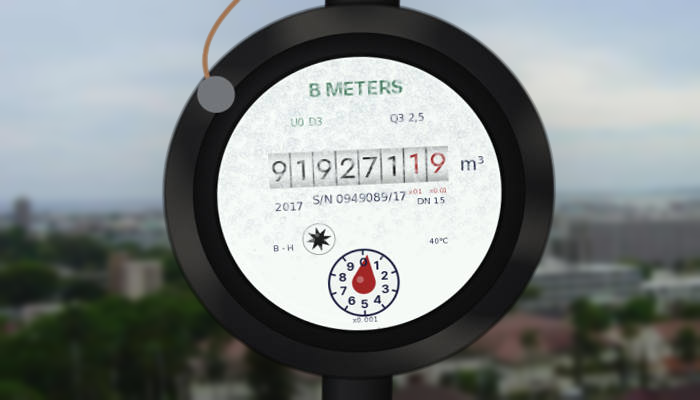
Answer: 919271.190 m³
